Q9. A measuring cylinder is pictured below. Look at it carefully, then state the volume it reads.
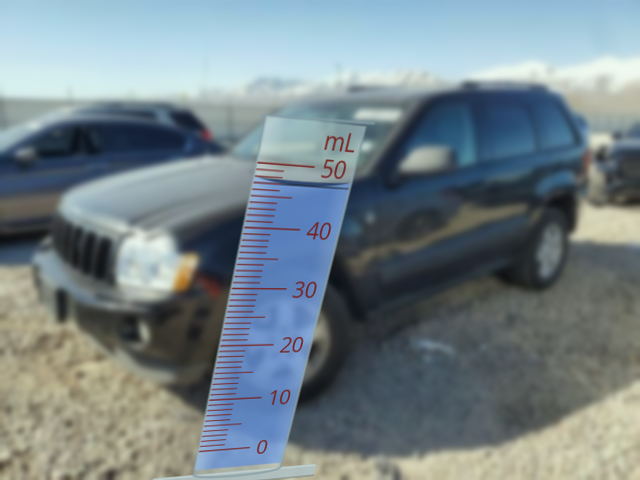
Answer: 47 mL
